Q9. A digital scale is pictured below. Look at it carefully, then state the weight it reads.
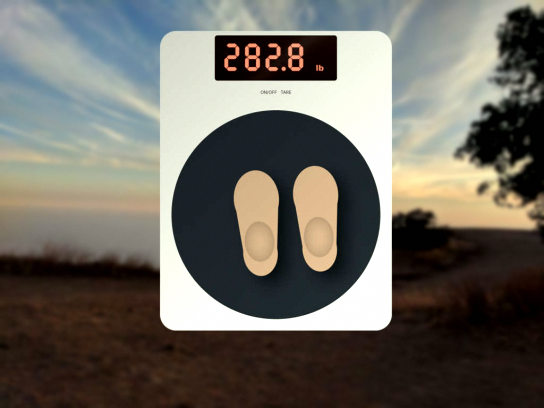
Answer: 282.8 lb
